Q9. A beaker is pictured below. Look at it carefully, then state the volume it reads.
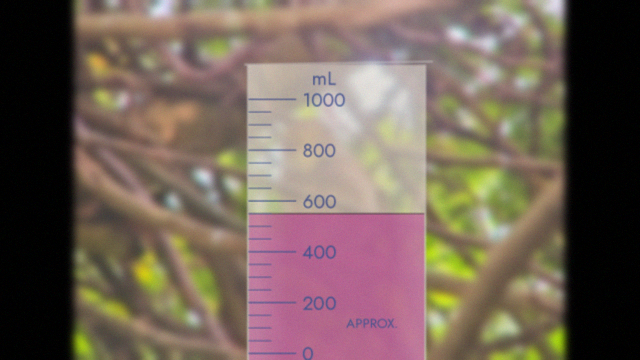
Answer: 550 mL
